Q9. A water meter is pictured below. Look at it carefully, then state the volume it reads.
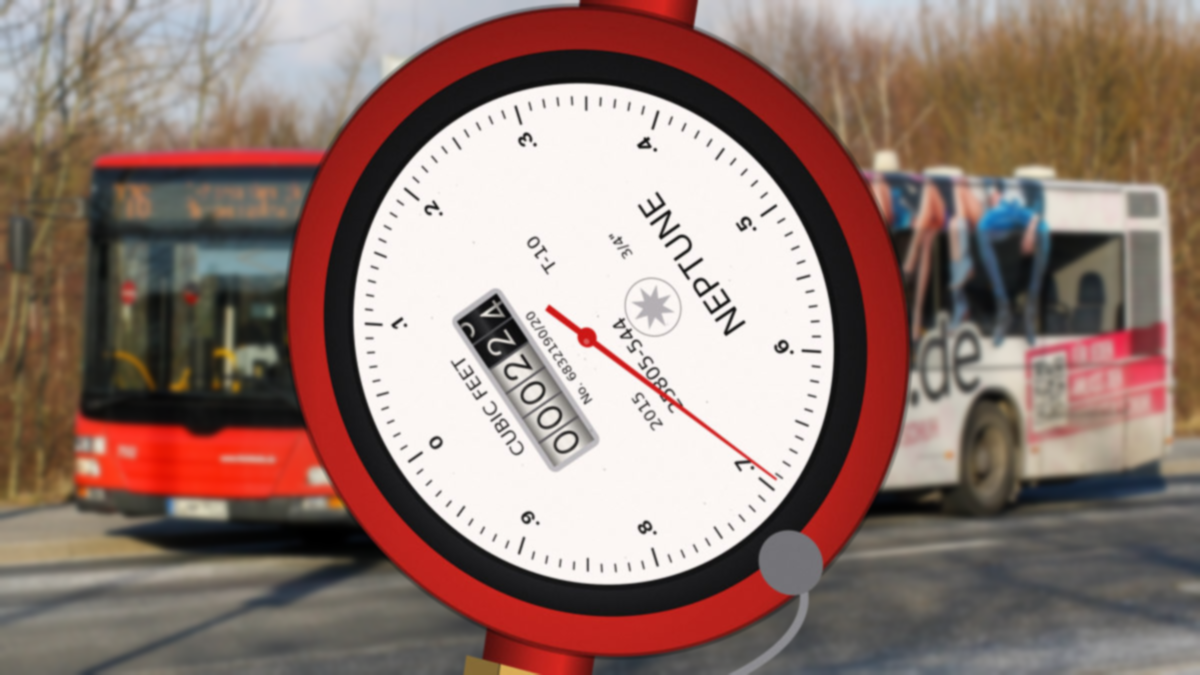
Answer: 223.69 ft³
